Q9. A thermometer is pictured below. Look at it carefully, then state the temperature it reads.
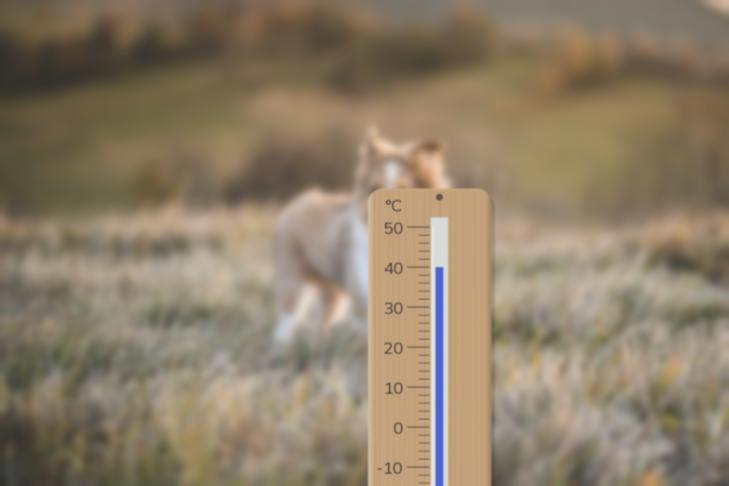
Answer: 40 °C
